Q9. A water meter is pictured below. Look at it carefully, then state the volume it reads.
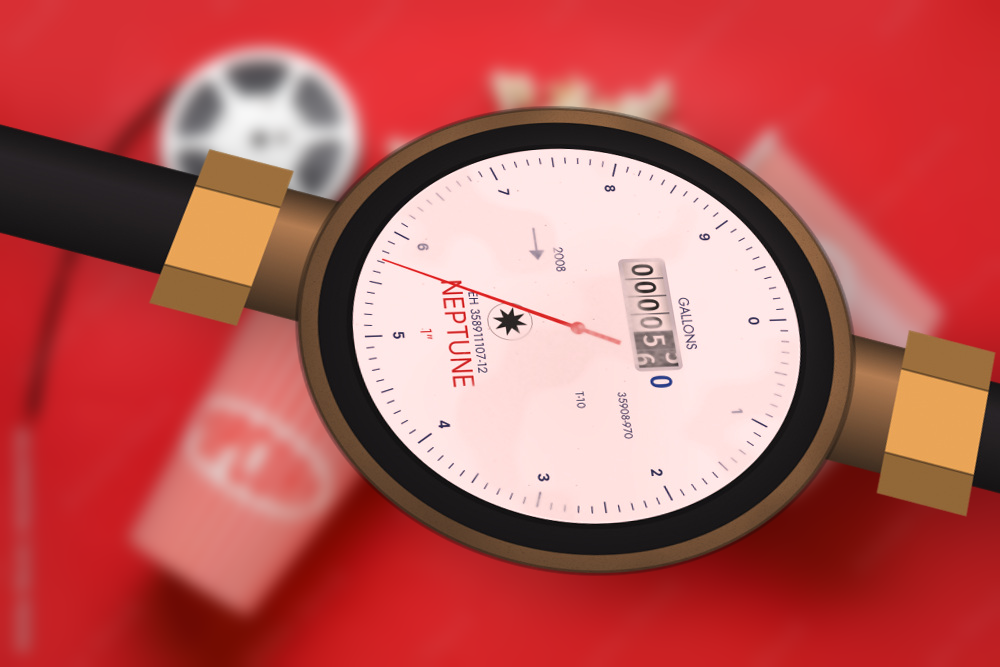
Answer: 555.7 gal
